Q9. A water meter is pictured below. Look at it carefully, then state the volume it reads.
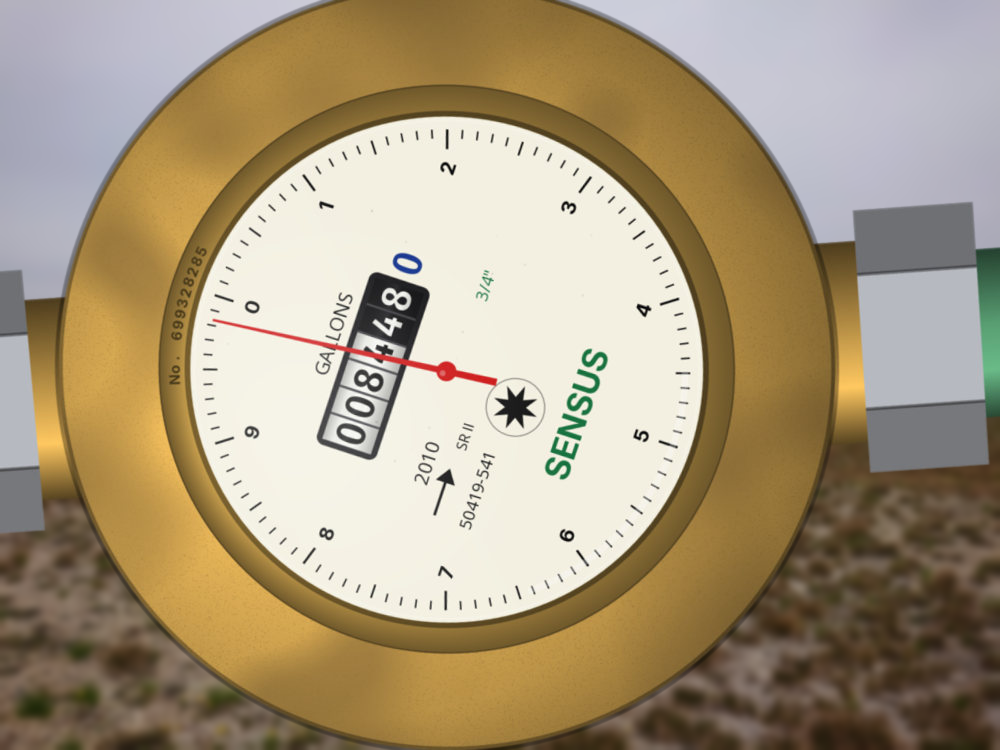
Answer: 84479.8 gal
